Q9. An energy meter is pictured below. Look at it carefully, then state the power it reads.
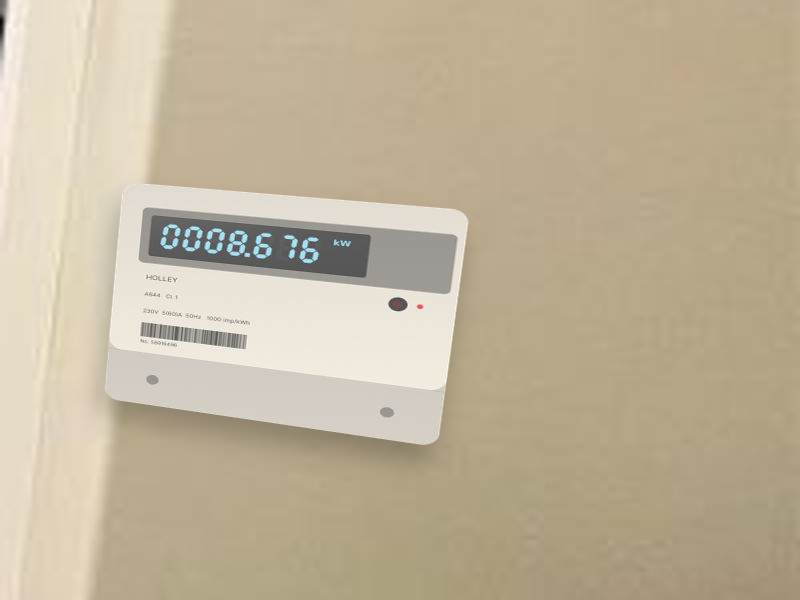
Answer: 8.676 kW
